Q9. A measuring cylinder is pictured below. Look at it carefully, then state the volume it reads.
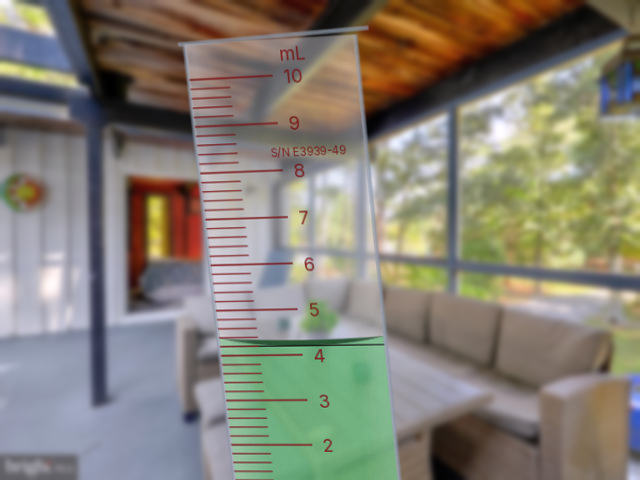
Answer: 4.2 mL
